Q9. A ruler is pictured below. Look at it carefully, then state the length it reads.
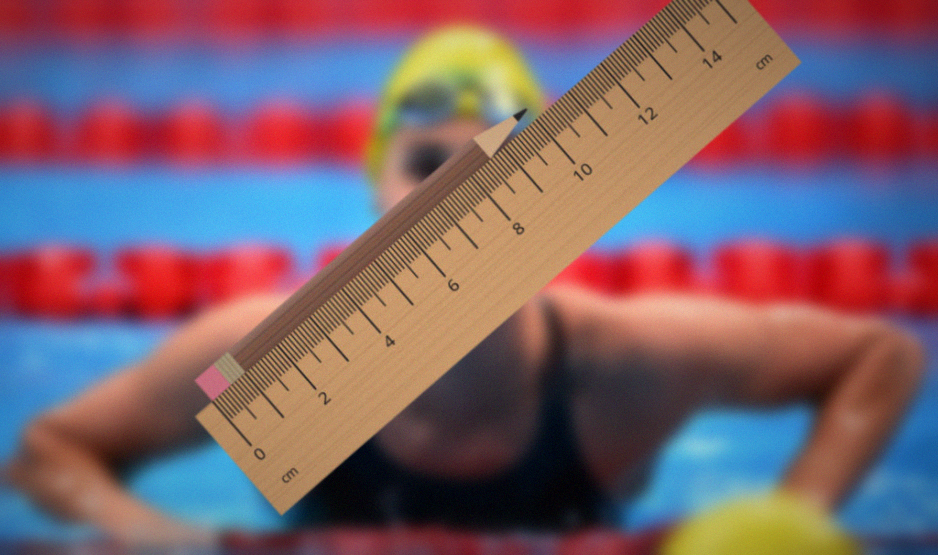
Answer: 10 cm
